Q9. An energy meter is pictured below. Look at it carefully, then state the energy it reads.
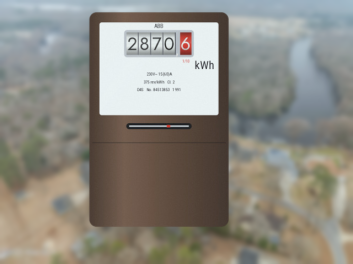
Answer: 2870.6 kWh
